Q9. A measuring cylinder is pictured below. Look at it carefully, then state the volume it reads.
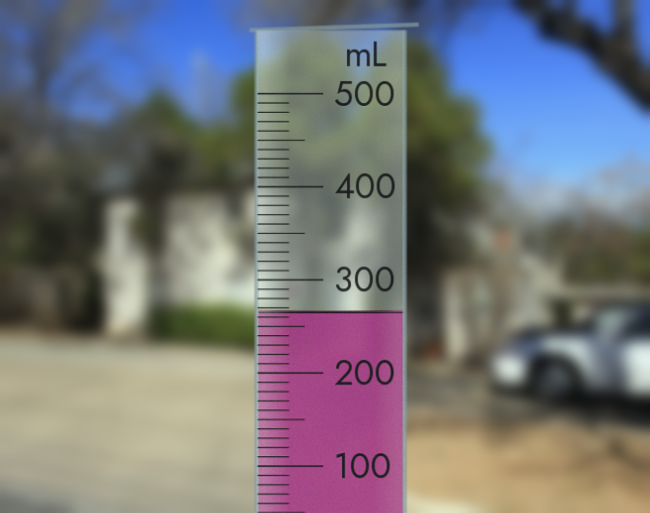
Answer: 265 mL
